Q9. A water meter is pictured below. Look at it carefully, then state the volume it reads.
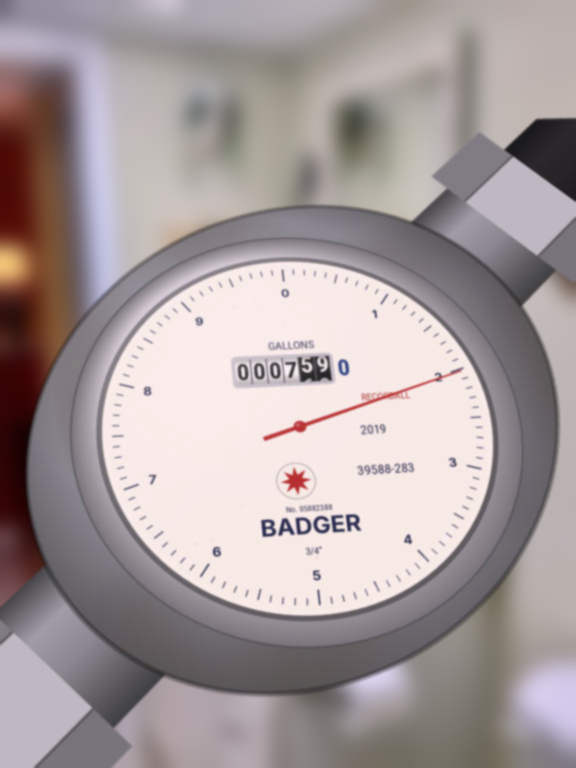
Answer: 7592.0 gal
